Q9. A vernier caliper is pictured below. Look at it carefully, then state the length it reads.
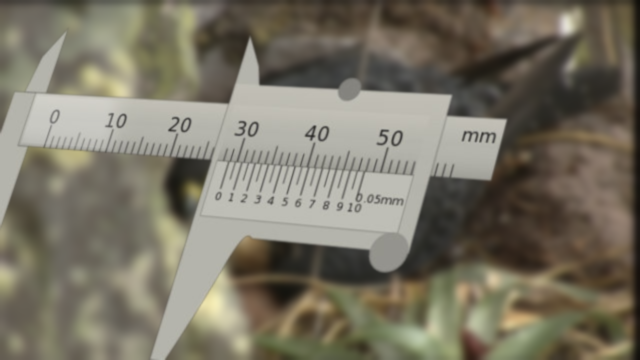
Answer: 28.8 mm
